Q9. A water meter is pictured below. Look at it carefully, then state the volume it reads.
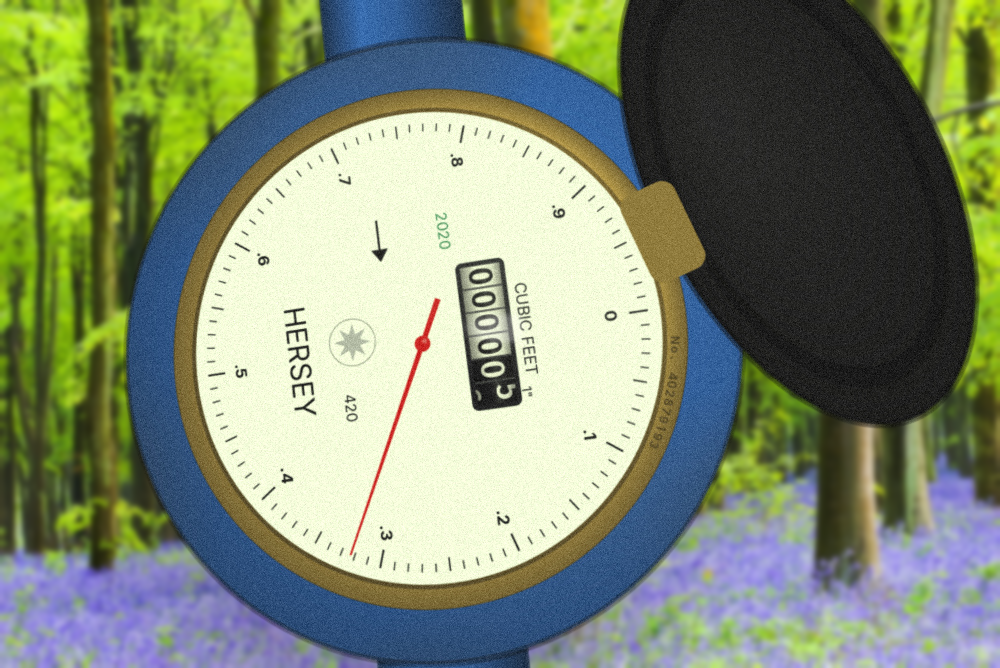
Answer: 5.32 ft³
